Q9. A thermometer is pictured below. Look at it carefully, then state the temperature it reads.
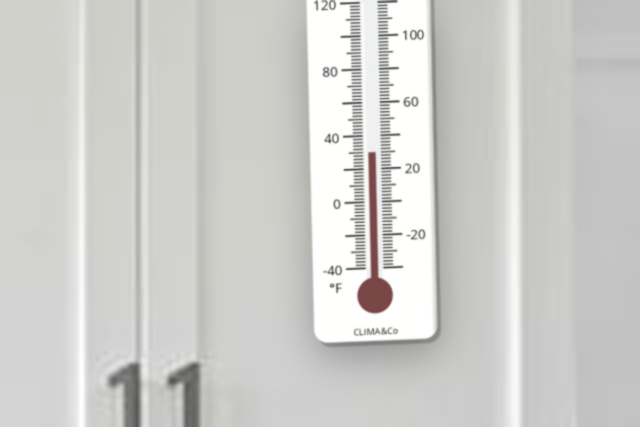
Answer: 30 °F
